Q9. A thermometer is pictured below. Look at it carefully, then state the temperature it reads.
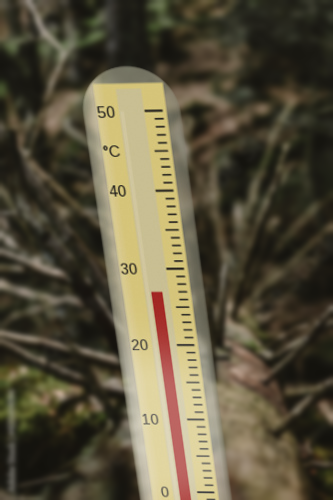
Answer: 27 °C
